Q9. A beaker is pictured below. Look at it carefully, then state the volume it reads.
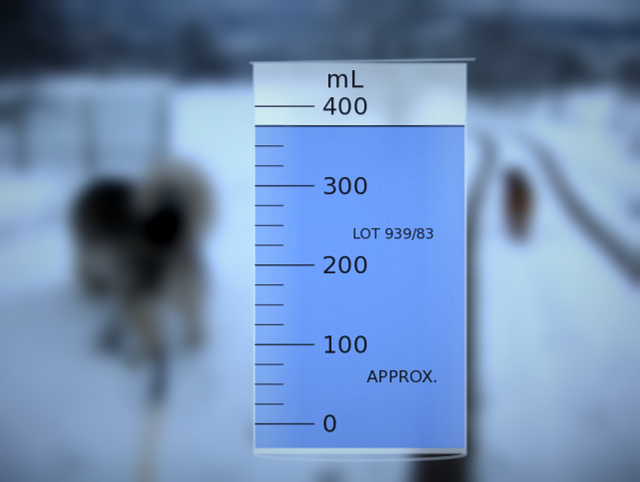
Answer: 375 mL
